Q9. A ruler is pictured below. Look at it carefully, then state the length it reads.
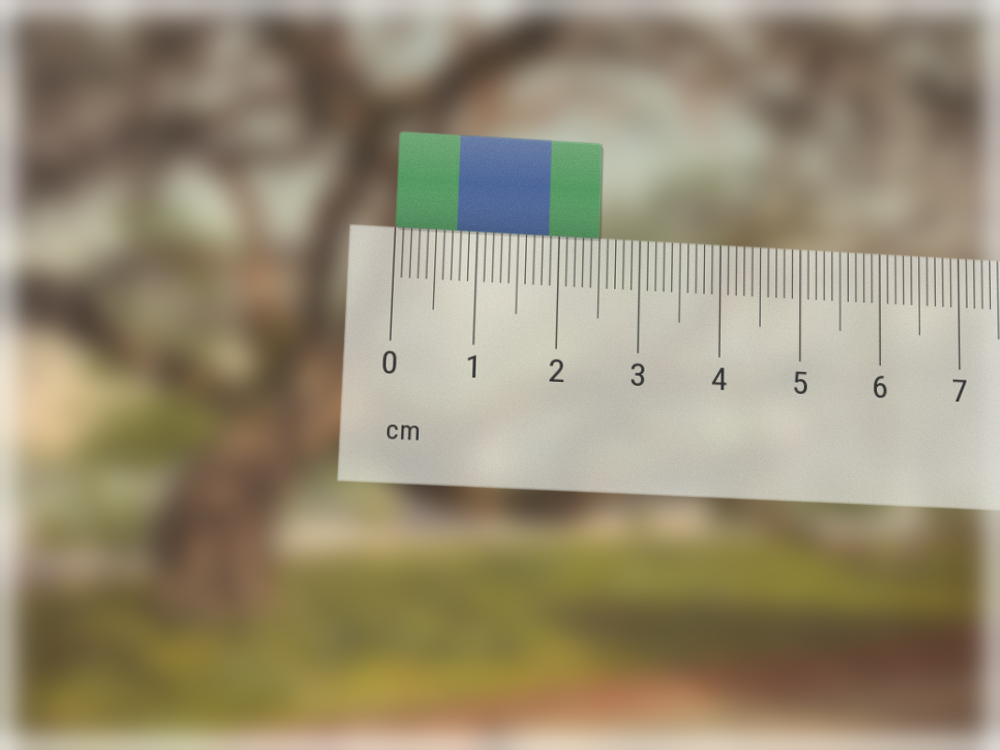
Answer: 2.5 cm
